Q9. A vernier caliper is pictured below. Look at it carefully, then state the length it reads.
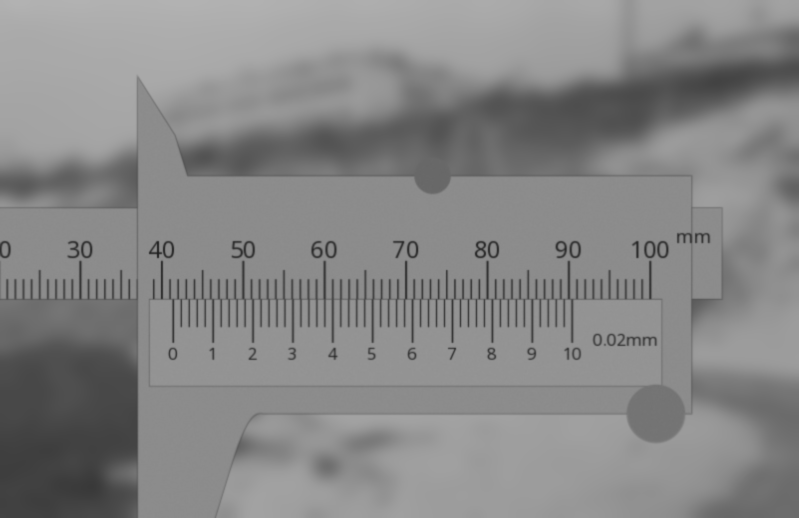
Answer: 41.4 mm
